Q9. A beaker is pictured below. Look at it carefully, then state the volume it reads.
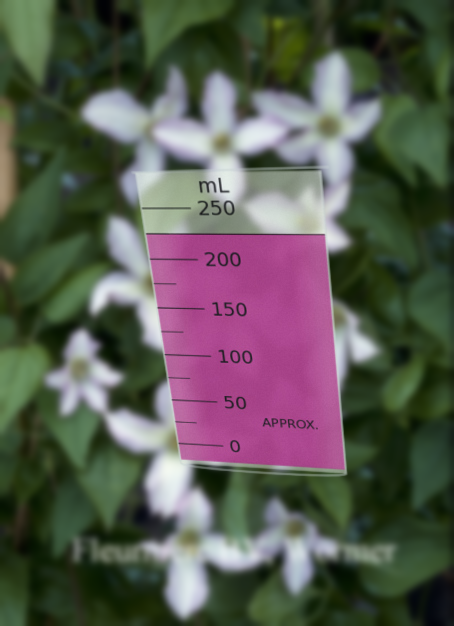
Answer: 225 mL
